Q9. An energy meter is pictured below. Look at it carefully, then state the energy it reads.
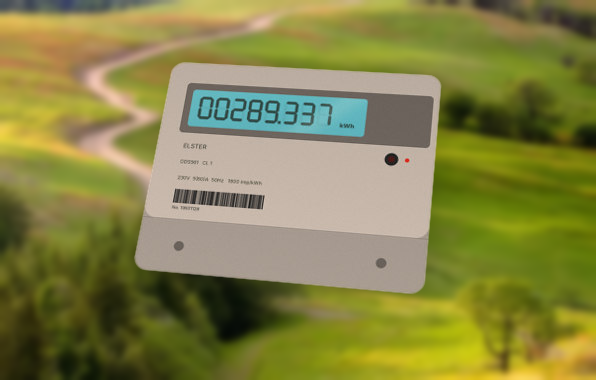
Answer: 289.337 kWh
